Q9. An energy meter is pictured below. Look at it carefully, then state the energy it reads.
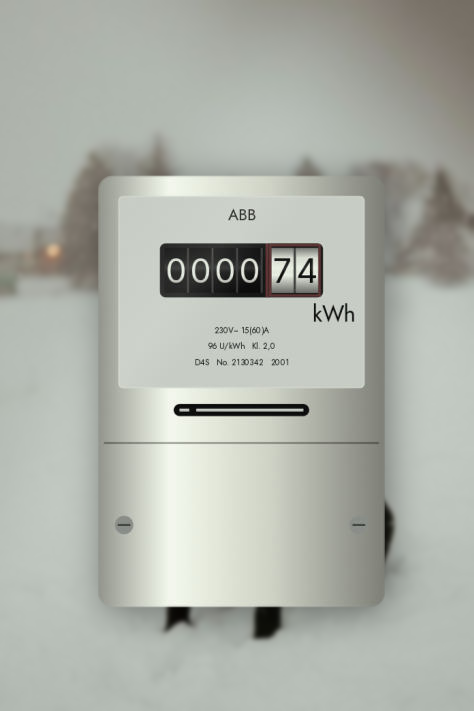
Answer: 0.74 kWh
